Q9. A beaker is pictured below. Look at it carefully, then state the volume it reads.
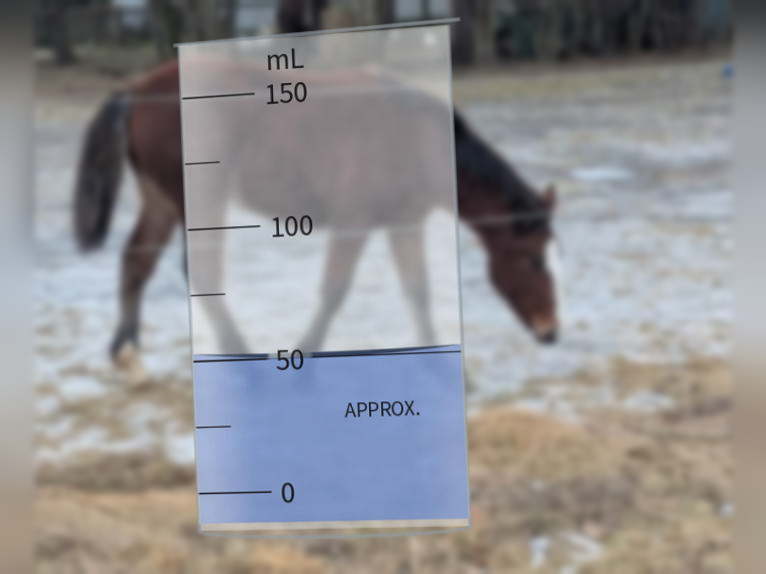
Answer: 50 mL
